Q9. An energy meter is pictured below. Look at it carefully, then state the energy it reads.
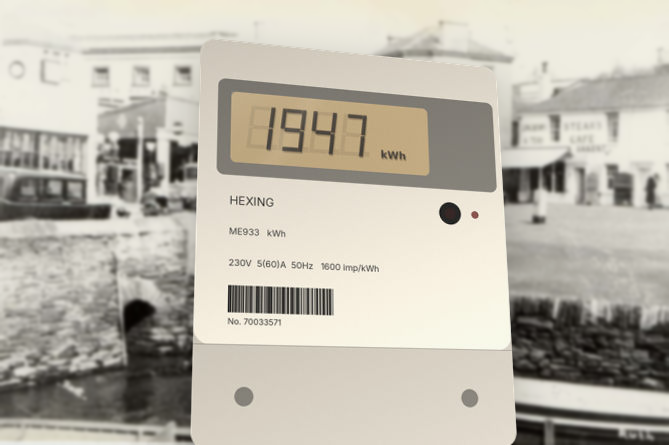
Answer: 1947 kWh
